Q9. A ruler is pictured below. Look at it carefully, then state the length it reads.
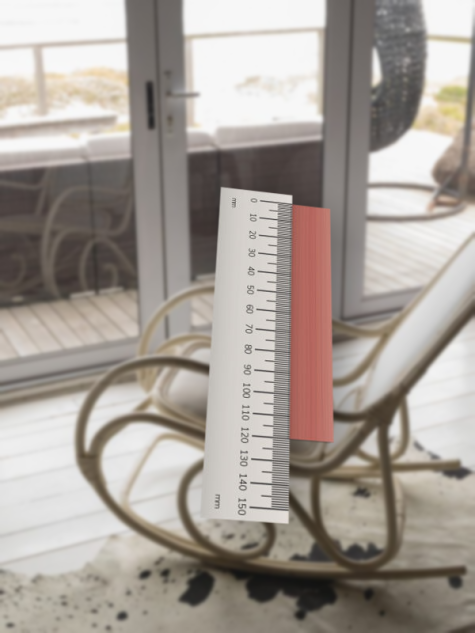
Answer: 120 mm
